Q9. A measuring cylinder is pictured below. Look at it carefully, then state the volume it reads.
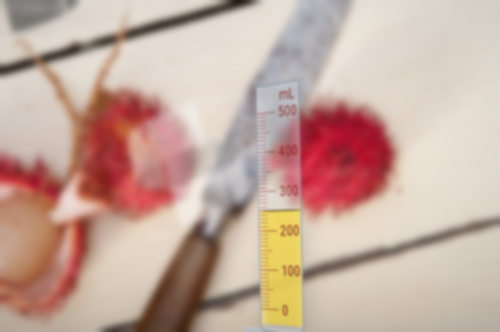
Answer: 250 mL
